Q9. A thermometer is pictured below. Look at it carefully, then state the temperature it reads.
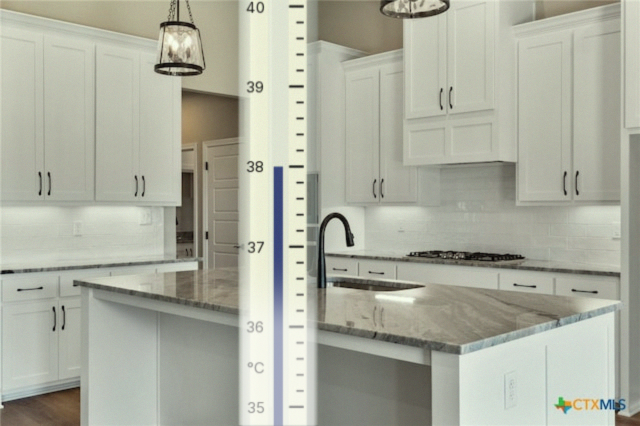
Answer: 38 °C
